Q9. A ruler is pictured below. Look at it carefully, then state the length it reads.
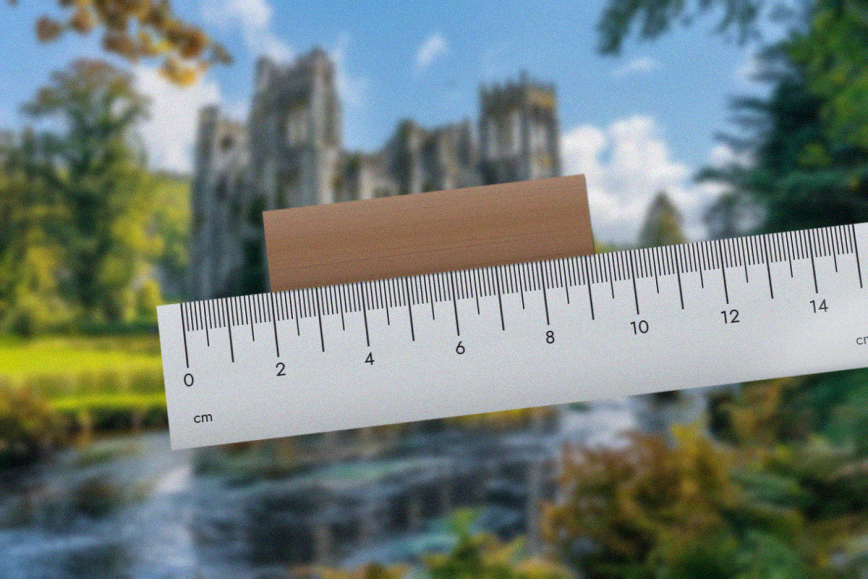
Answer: 7.2 cm
